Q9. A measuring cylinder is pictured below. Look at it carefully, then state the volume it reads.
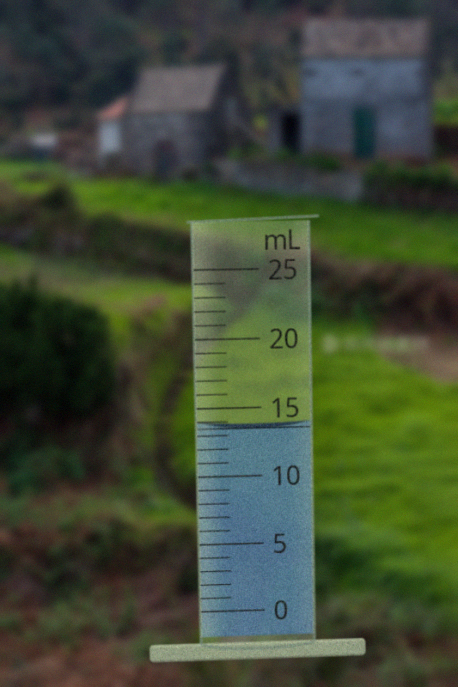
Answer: 13.5 mL
